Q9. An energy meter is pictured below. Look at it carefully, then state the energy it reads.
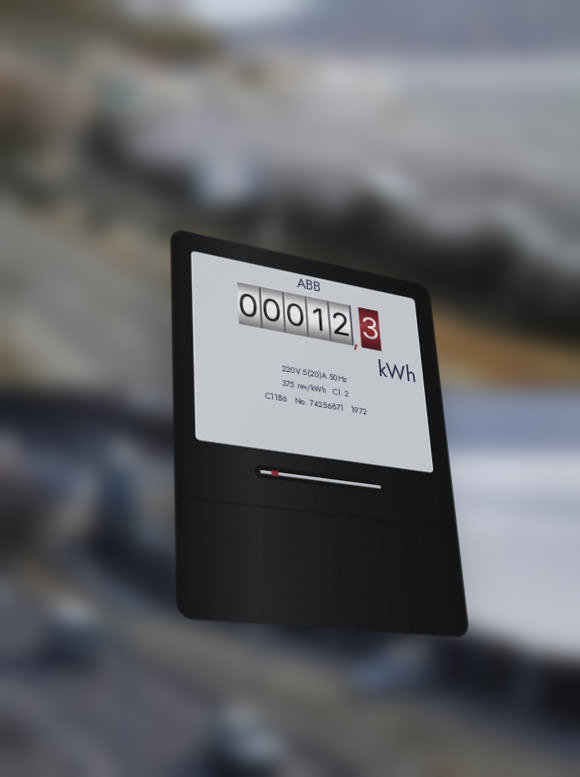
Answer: 12.3 kWh
